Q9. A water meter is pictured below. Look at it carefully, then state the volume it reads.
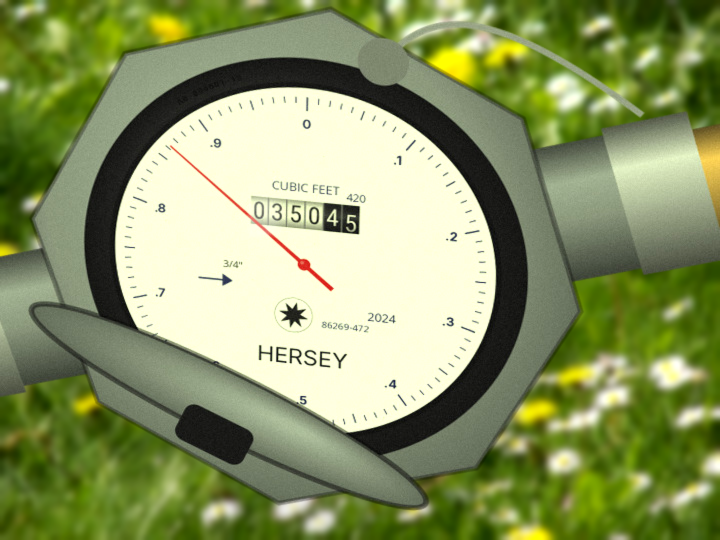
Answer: 35044.86 ft³
